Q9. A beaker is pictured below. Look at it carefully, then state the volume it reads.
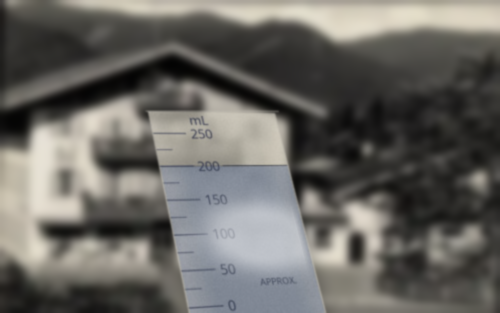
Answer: 200 mL
